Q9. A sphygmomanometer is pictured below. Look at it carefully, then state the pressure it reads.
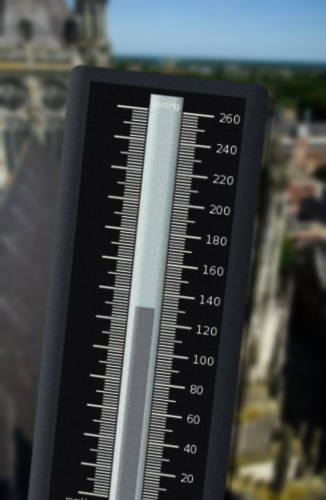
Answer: 130 mmHg
